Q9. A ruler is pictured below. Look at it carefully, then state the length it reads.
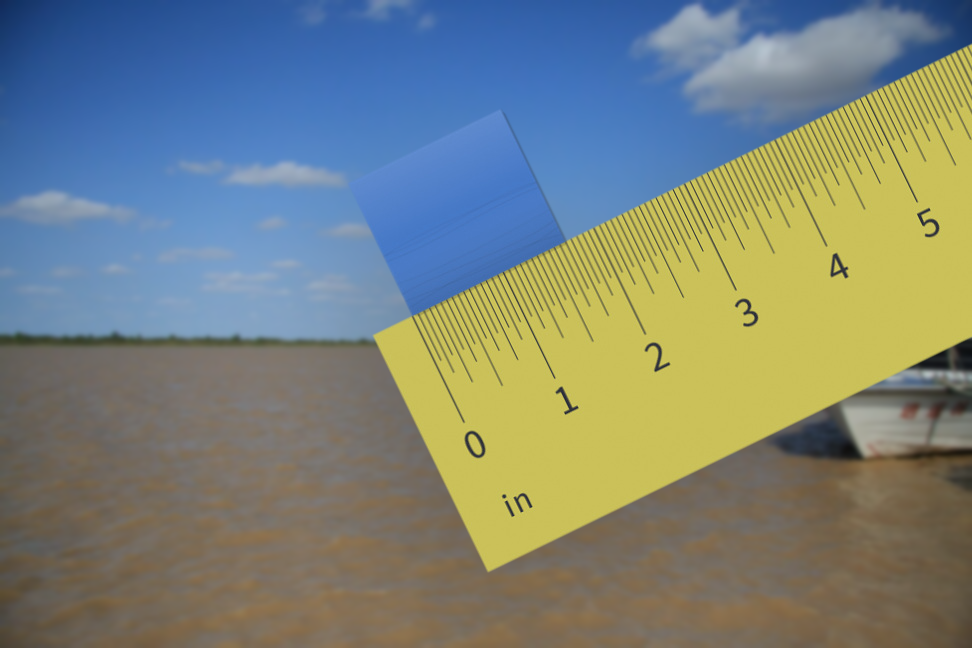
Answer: 1.6875 in
